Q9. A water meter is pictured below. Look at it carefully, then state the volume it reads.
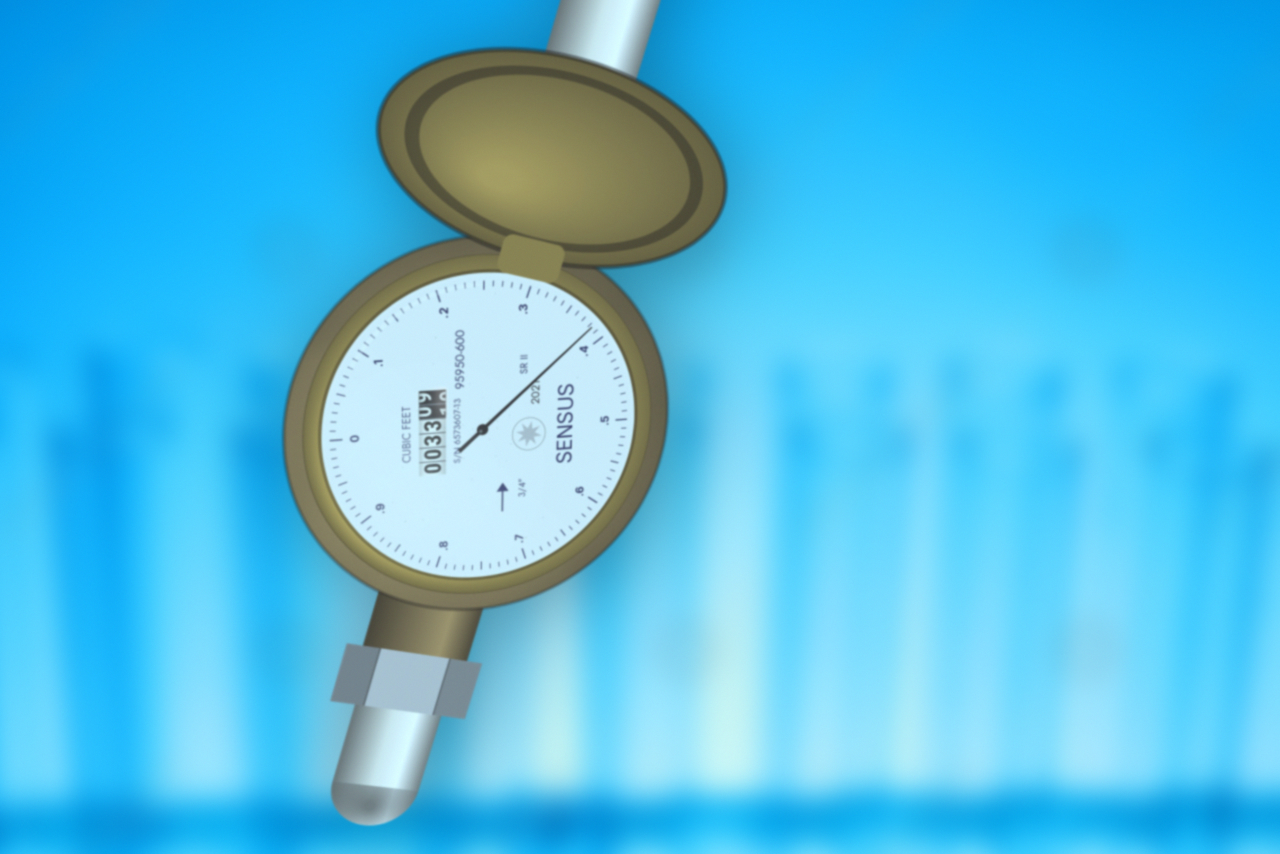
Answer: 3309.38 ft³
